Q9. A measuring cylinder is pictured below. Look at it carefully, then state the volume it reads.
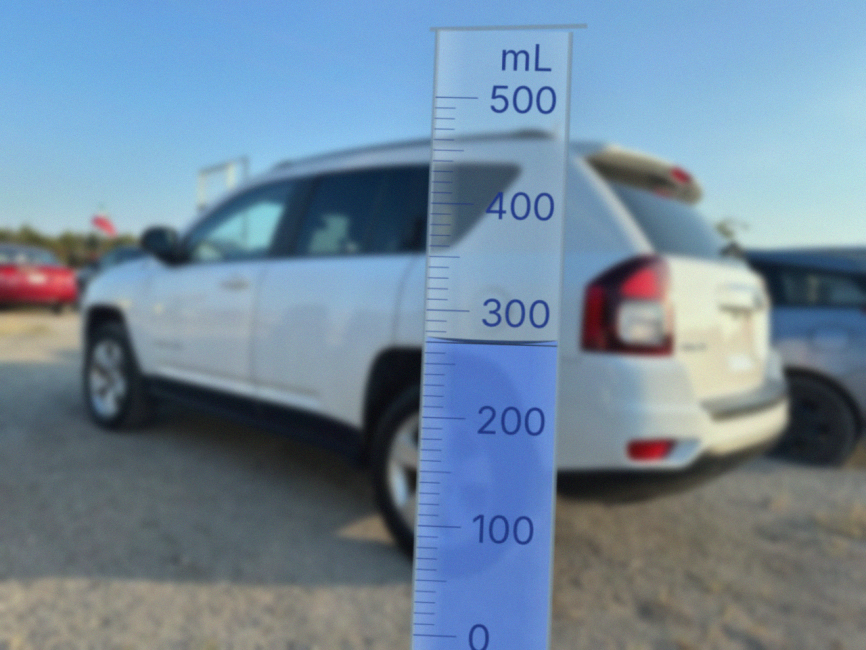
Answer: 270 mL
